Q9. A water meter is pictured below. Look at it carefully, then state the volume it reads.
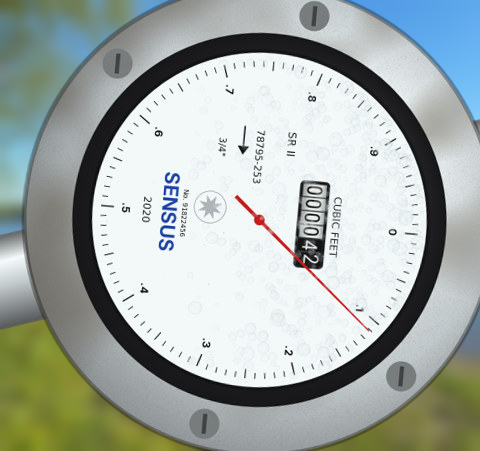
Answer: 42.11 ft³
